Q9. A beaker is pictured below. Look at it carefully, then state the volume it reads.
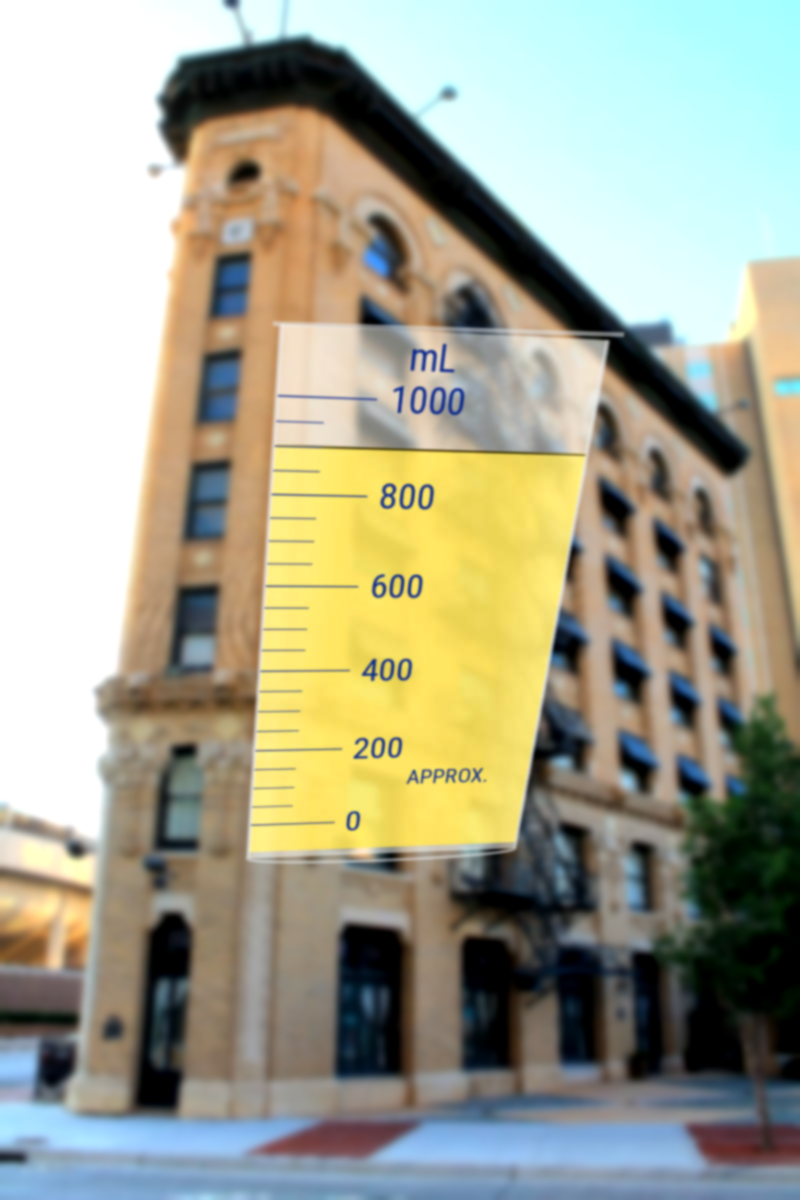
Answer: 900 mL
